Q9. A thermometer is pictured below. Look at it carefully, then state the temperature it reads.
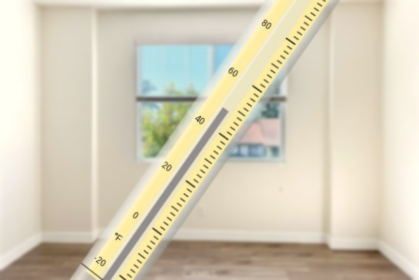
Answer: 48 °F
